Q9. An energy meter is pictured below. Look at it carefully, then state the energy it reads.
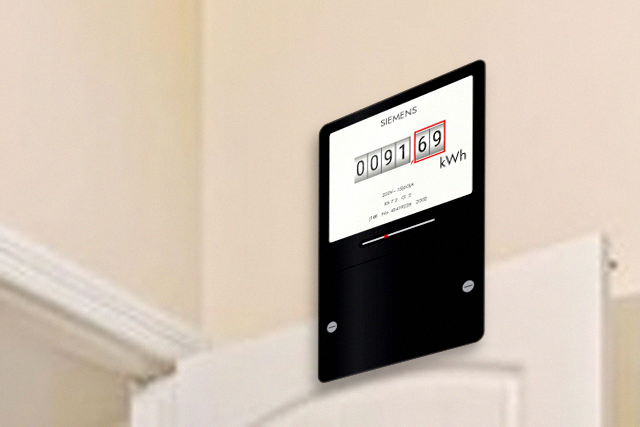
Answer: 91.69 kWh
